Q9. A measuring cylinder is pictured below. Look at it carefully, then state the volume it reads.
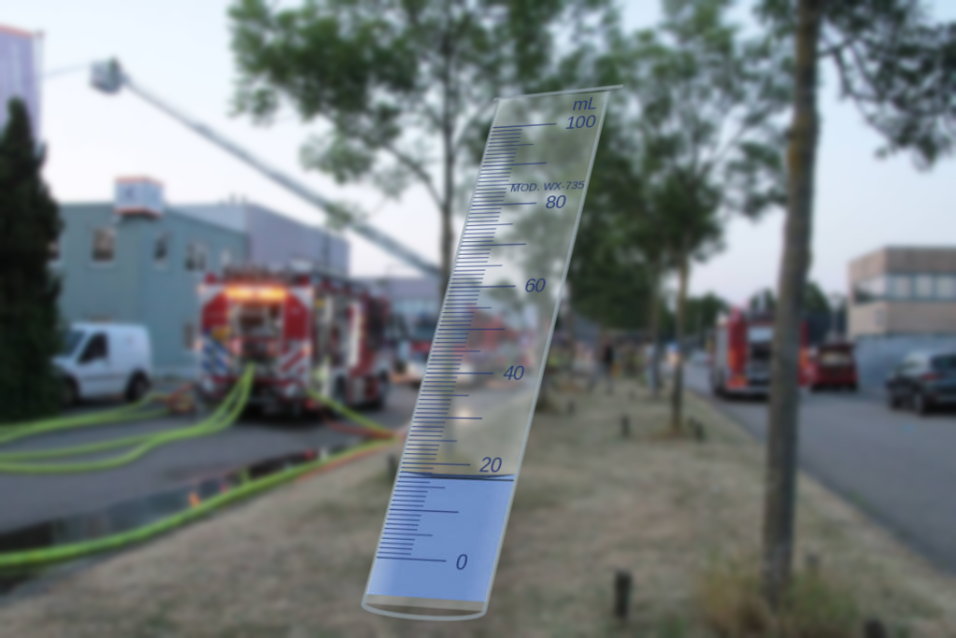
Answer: 17 mL
